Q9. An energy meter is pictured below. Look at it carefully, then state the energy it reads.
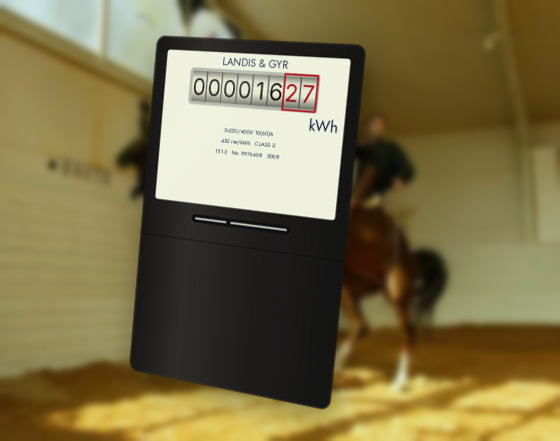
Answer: 16.27 kWh
